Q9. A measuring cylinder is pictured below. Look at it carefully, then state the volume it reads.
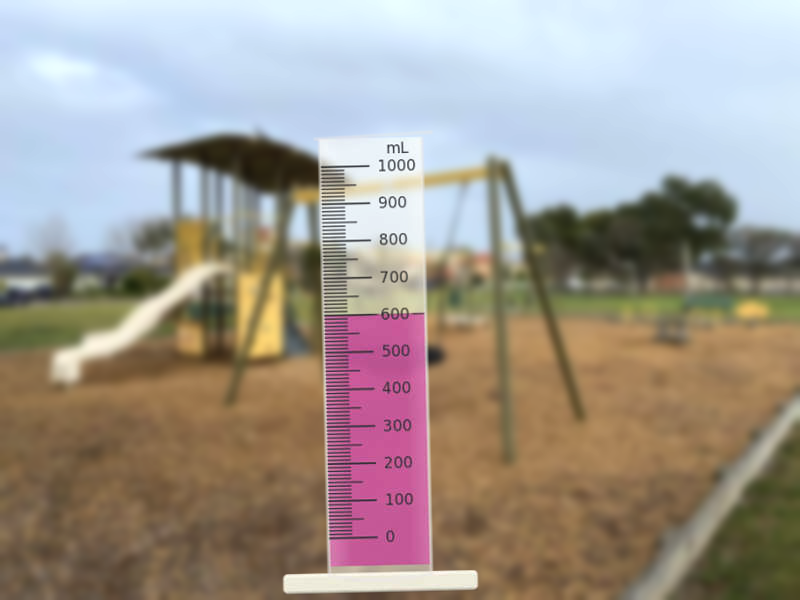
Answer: 600 mL
